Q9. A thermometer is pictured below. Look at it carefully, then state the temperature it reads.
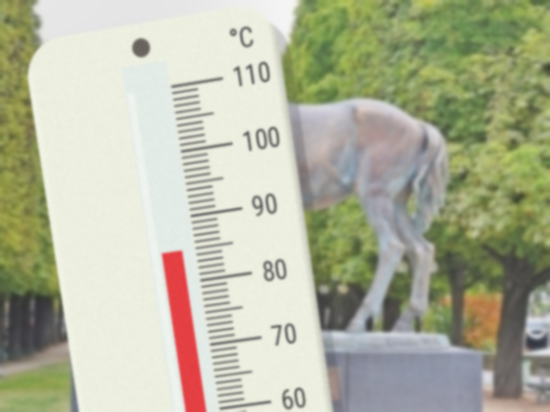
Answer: 85 °C
